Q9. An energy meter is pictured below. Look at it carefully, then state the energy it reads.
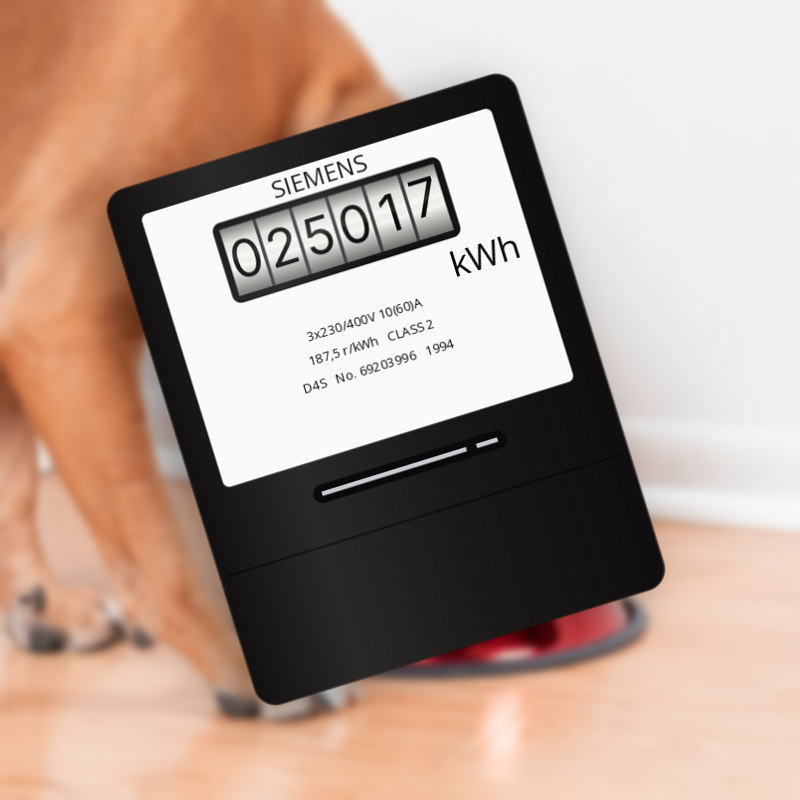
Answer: 25017 kWh
